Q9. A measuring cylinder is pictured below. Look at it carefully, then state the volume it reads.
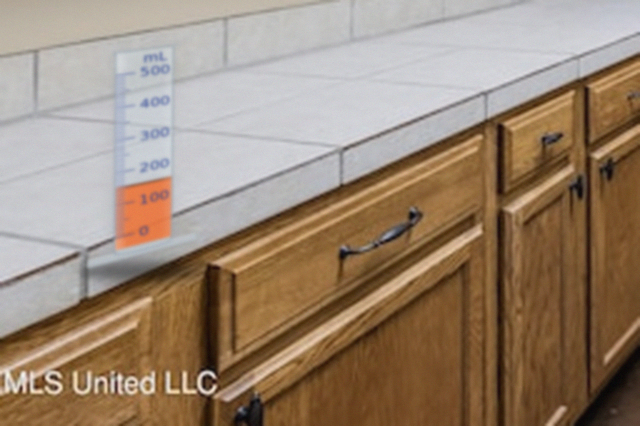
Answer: 150 mL
